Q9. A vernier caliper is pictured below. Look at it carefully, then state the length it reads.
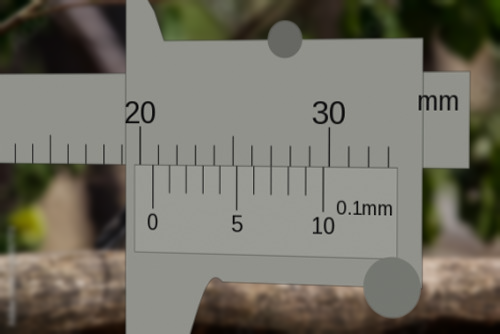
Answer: 20.7 mm
